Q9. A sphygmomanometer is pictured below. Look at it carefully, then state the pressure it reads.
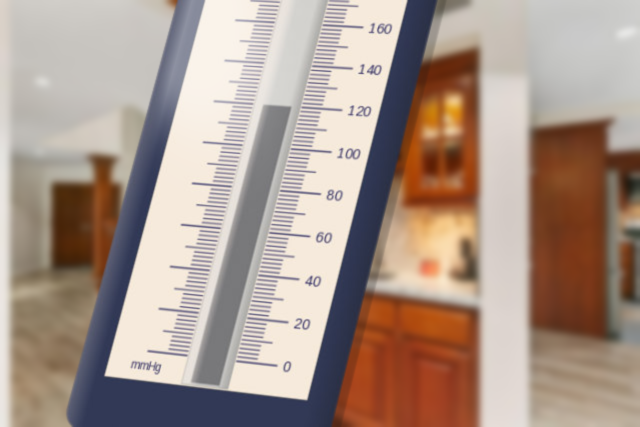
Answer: 120 mmHg
